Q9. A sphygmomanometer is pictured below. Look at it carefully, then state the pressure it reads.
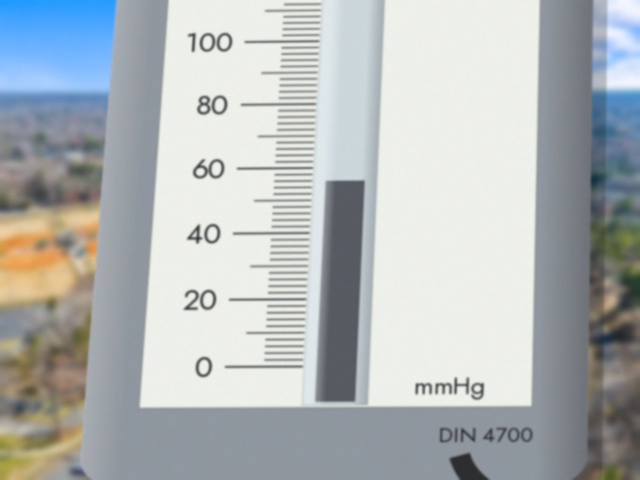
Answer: 56 mmHg
